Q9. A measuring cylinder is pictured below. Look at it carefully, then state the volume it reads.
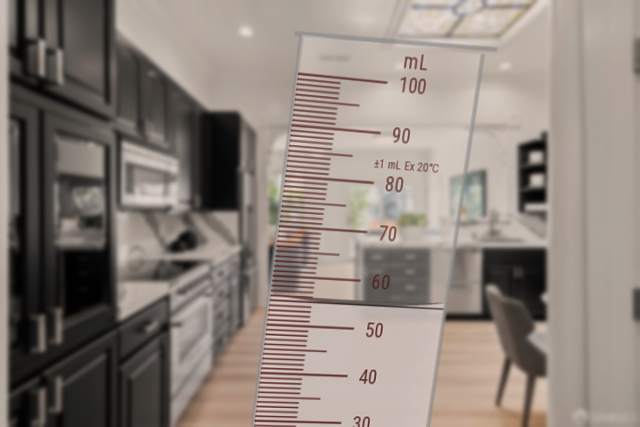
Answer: 55 mL
